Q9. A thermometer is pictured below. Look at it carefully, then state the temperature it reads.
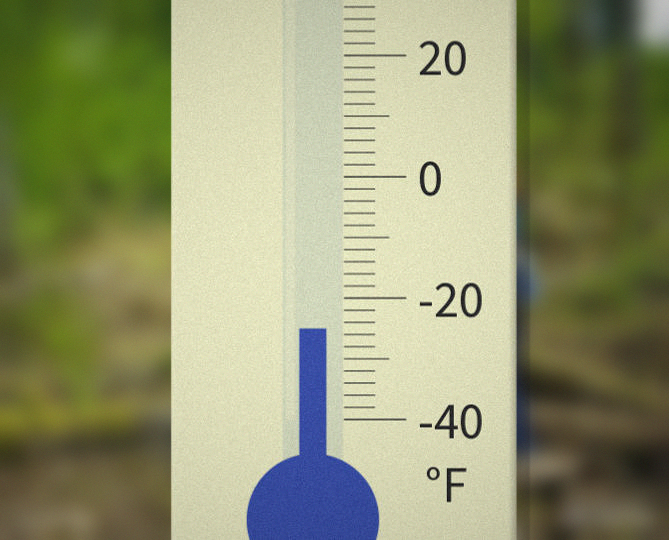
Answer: -25 °F
